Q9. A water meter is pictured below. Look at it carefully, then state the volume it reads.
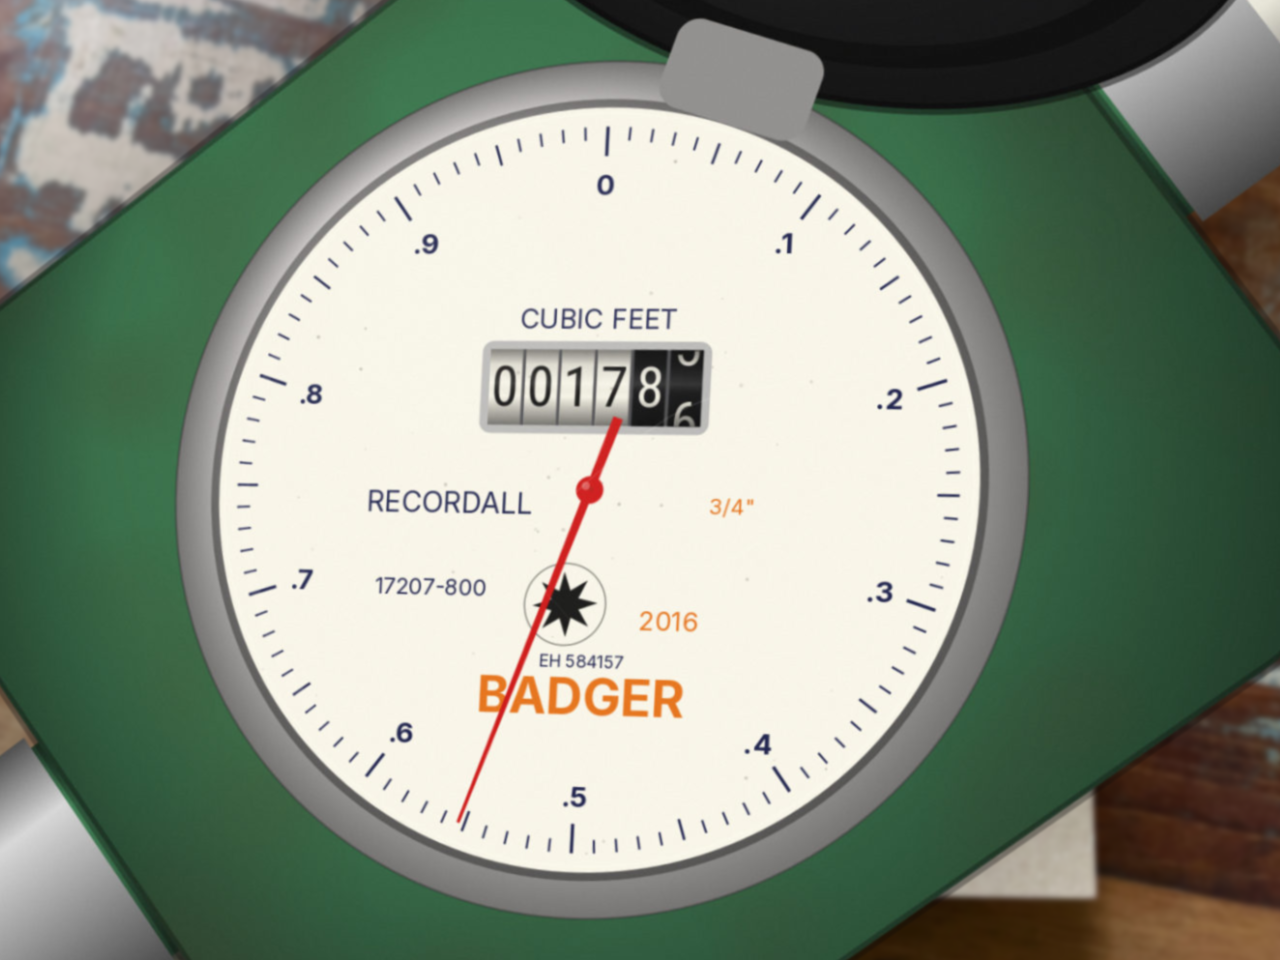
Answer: 1785.55 ft³
